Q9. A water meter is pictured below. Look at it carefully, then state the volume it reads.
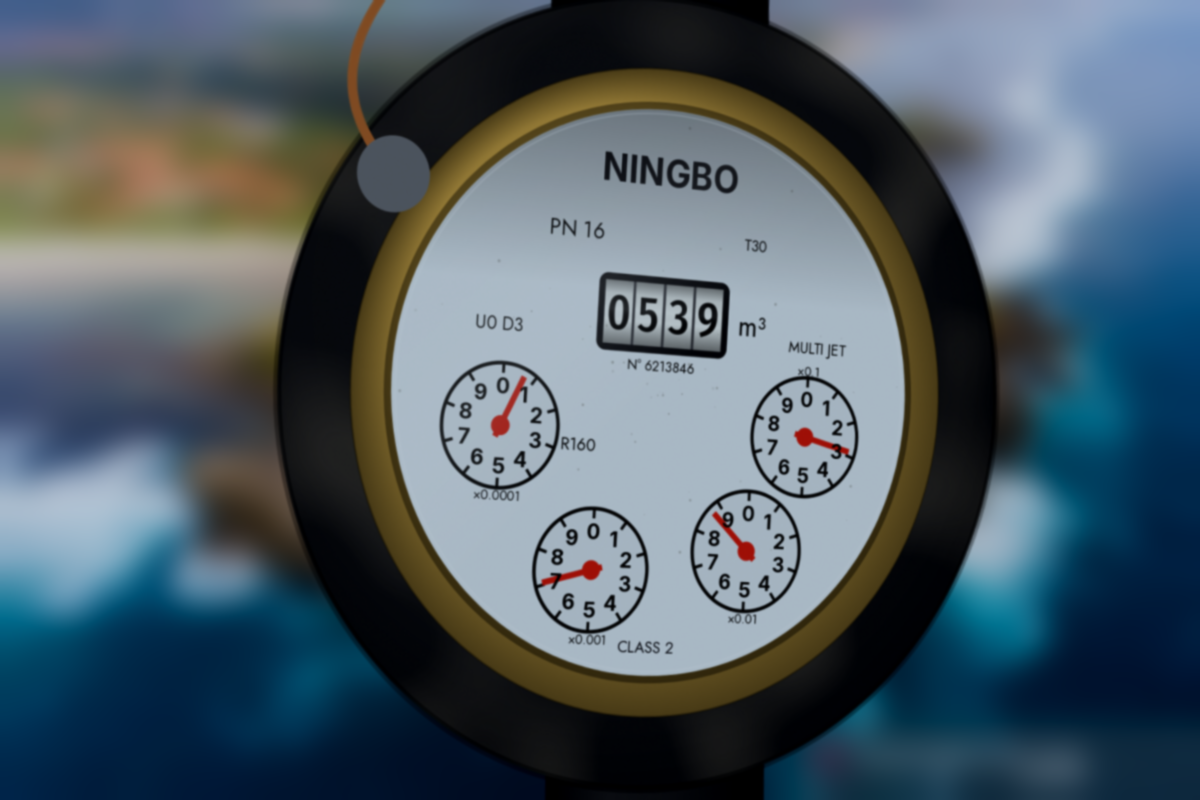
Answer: 539.2870 m³
